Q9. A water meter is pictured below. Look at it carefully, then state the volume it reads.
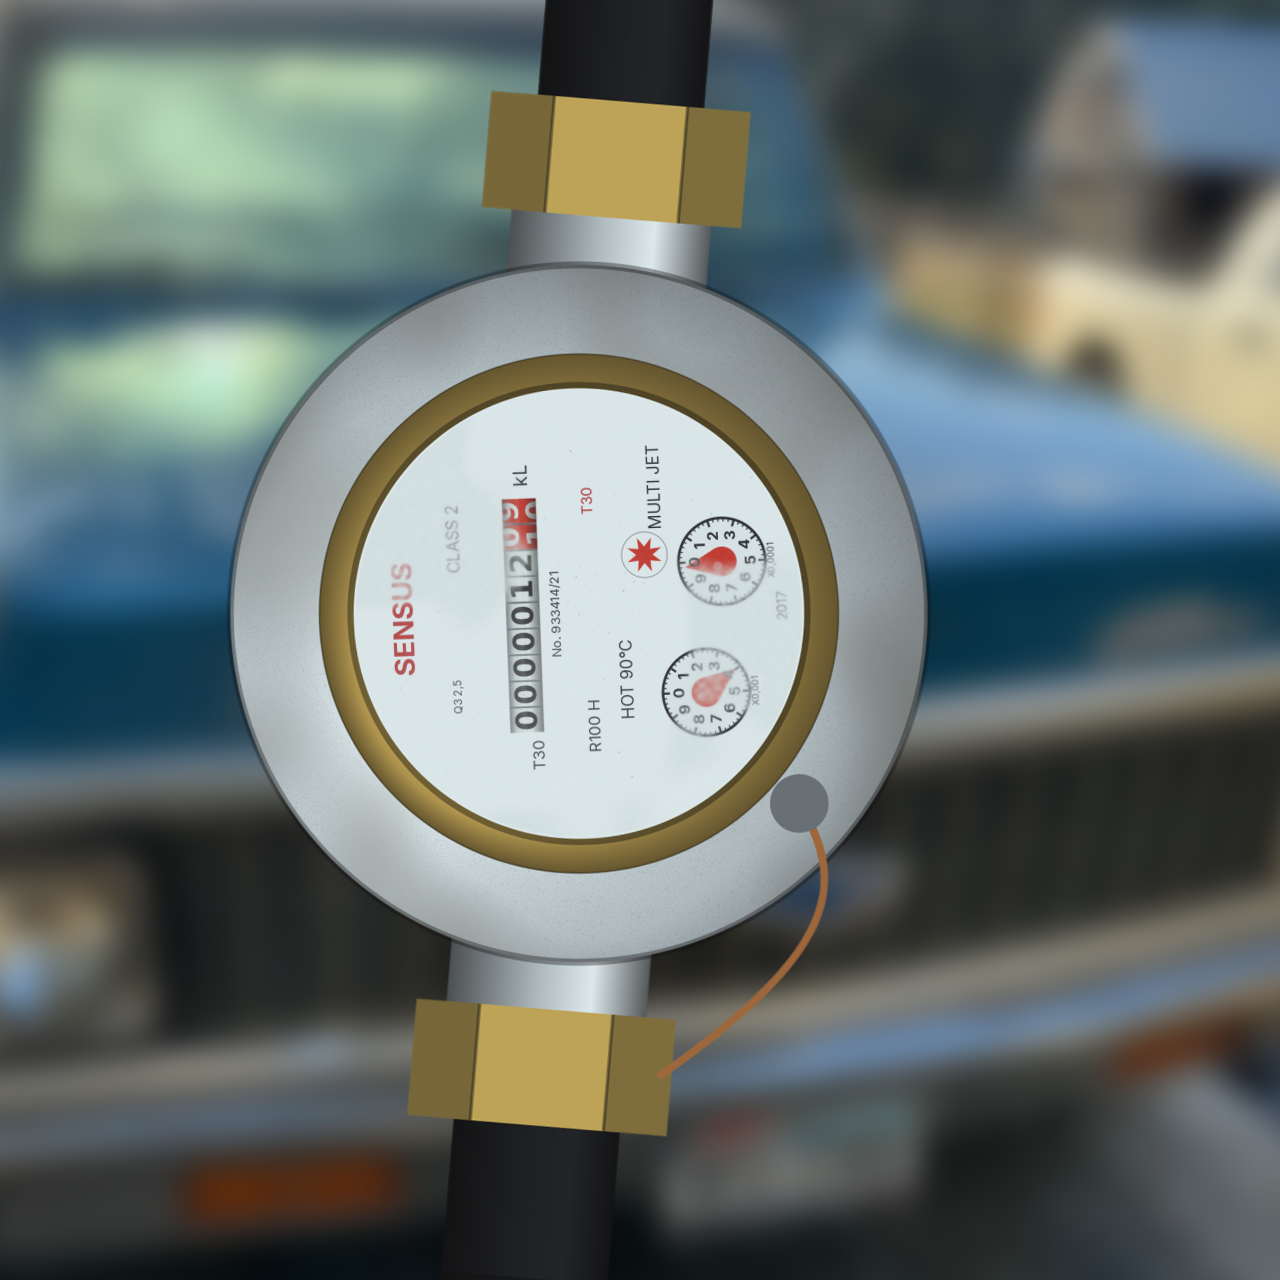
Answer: 12.0939 kL
